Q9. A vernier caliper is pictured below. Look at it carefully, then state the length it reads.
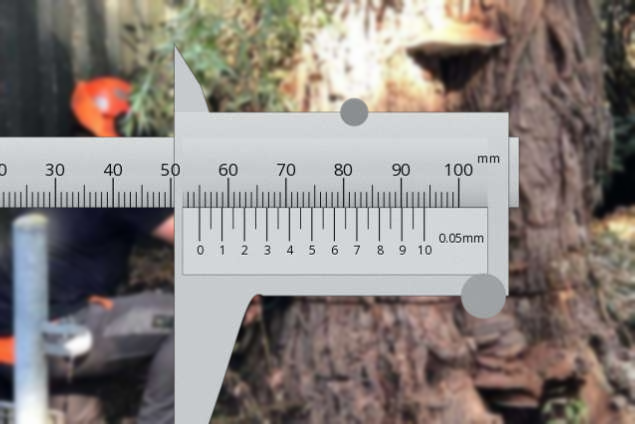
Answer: 55.0 mm
